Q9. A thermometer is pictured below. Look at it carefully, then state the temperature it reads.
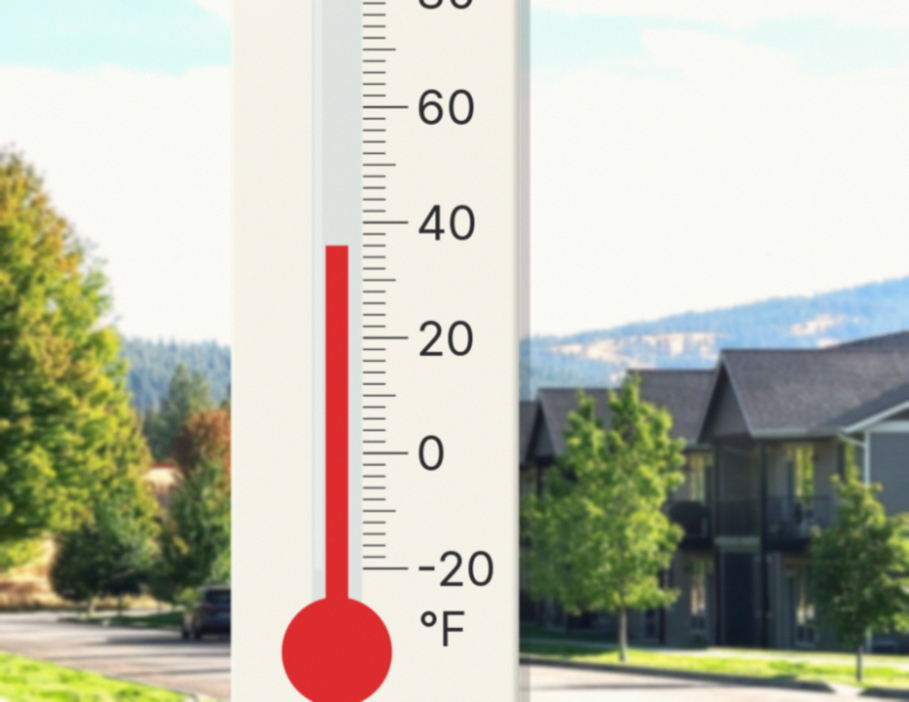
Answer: 36 °F
